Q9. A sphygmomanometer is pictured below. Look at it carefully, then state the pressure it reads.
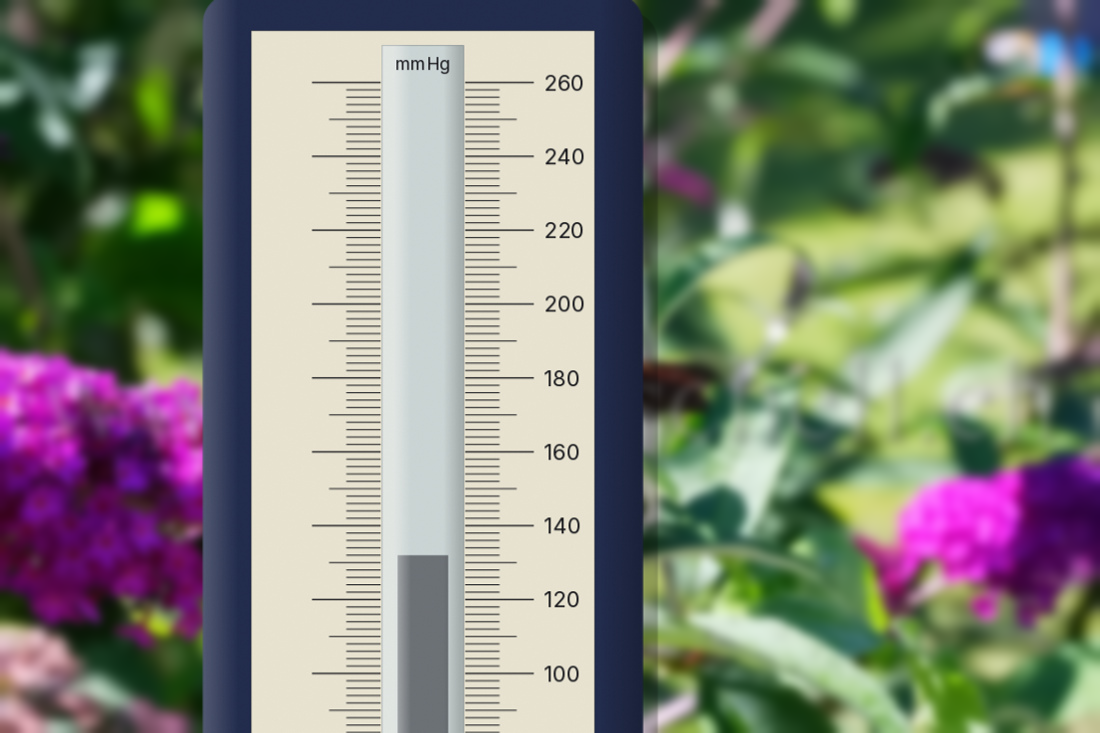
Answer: 132 mmHg
